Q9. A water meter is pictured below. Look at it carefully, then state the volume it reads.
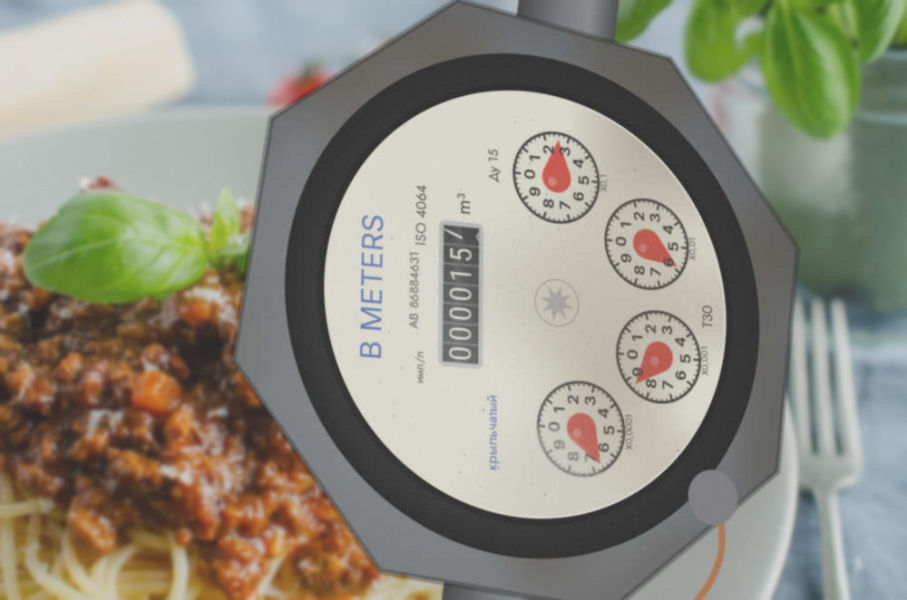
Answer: 157.2586 m³
